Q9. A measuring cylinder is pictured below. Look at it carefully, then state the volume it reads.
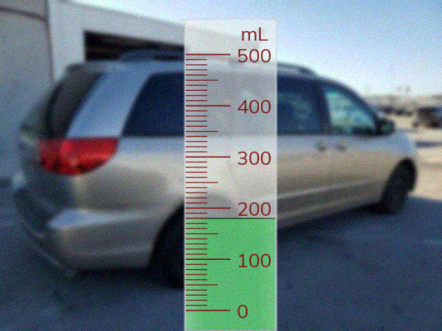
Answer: 180 mL
